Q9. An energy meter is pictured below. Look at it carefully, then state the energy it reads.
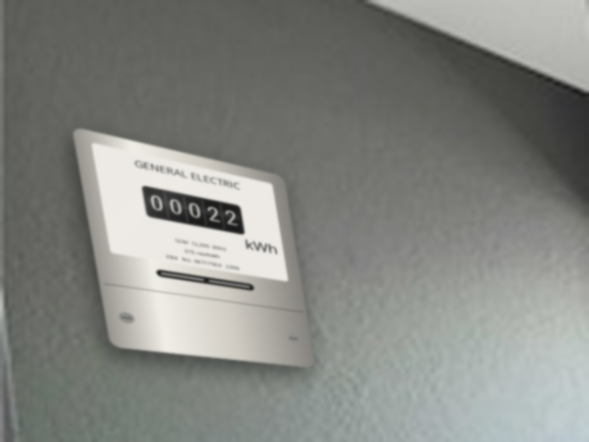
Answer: 22 kWh
